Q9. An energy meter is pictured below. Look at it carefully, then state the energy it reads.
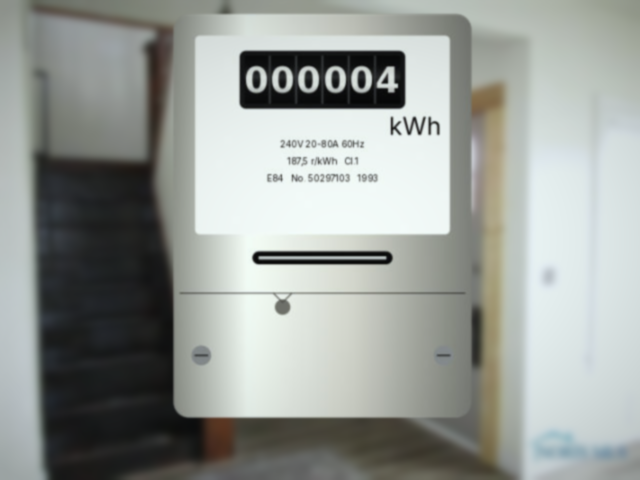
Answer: 4 kWh
